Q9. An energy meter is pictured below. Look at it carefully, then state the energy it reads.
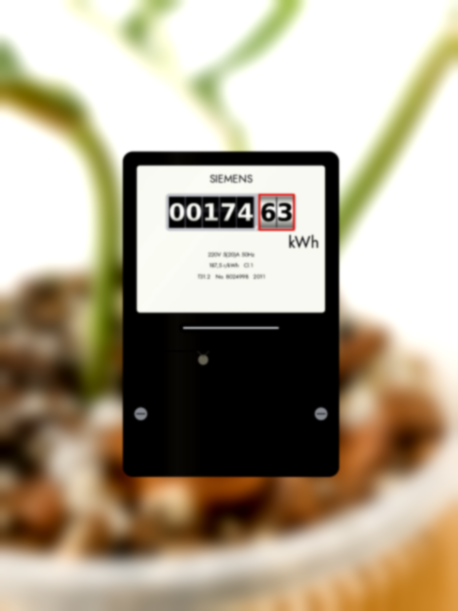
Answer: 174.63 kWh
